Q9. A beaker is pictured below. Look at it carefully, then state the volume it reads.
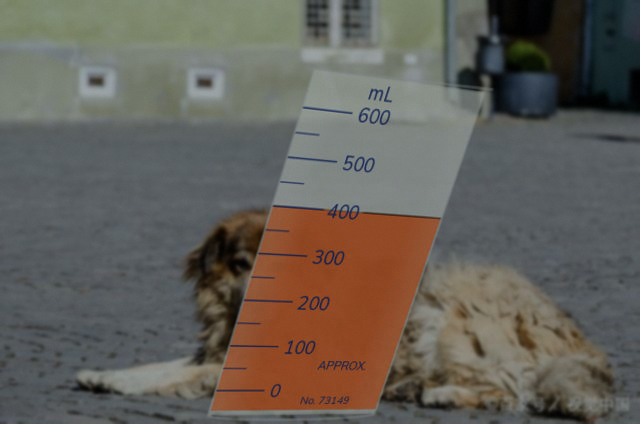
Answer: 400 mL
